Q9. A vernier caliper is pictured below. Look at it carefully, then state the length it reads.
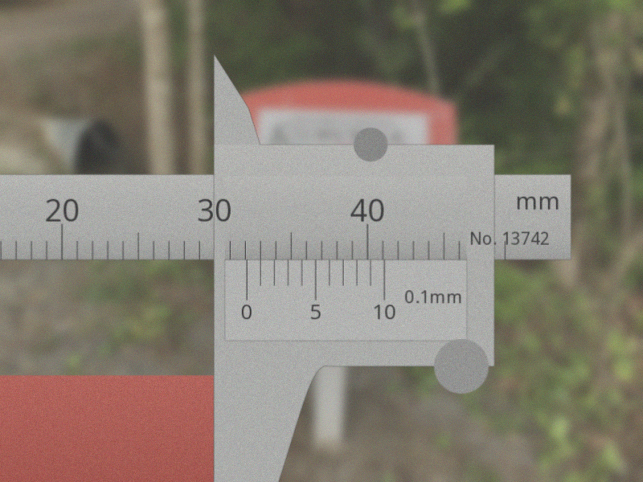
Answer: 32.1 mm
